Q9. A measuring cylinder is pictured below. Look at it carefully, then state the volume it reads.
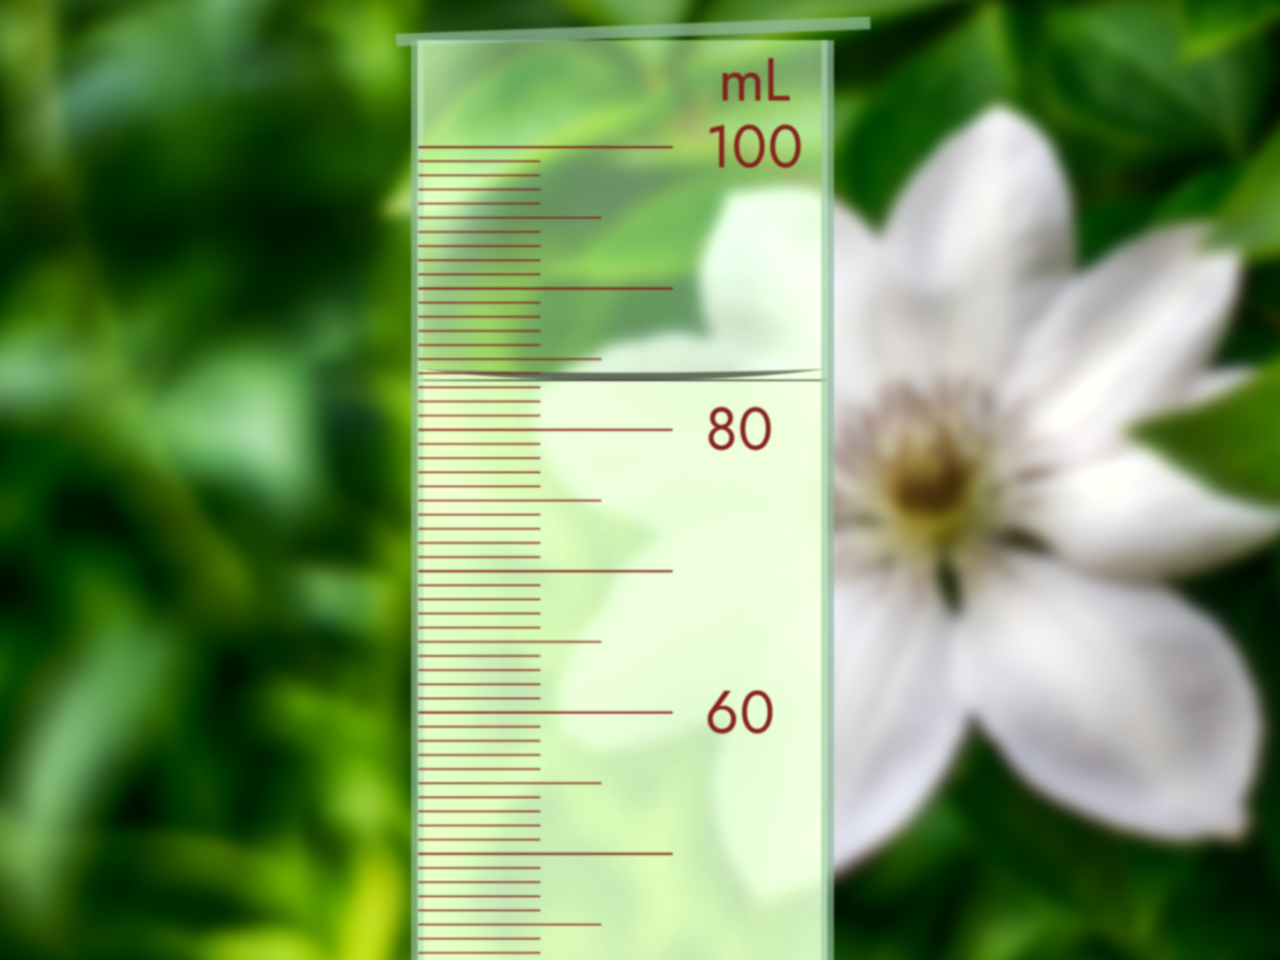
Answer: 83.5 mL
